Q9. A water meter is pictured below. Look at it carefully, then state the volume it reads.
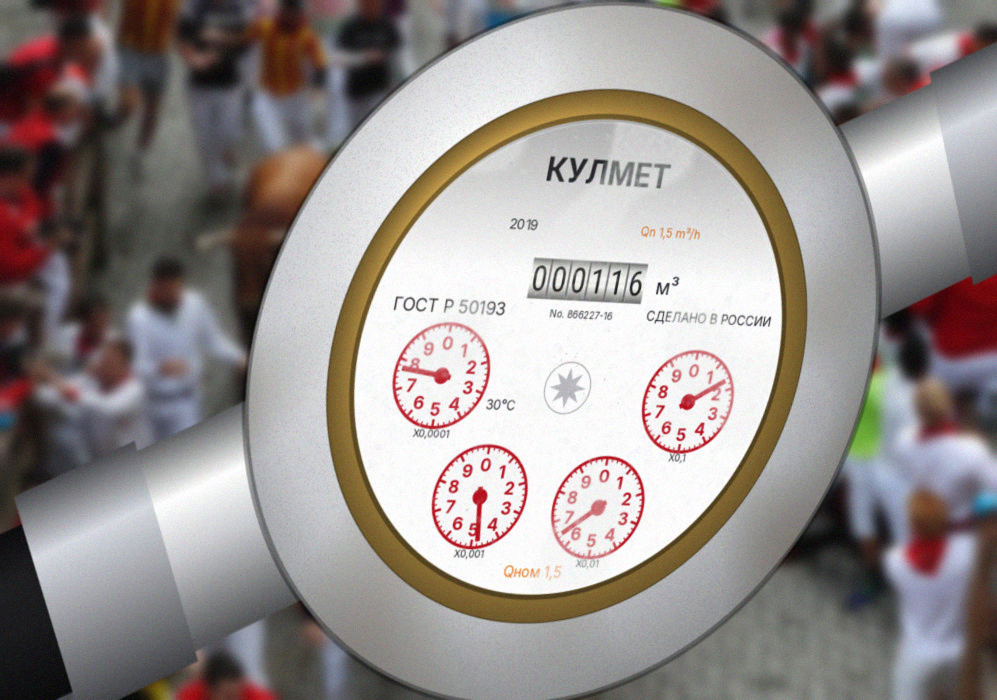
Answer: 116.1647 m³
